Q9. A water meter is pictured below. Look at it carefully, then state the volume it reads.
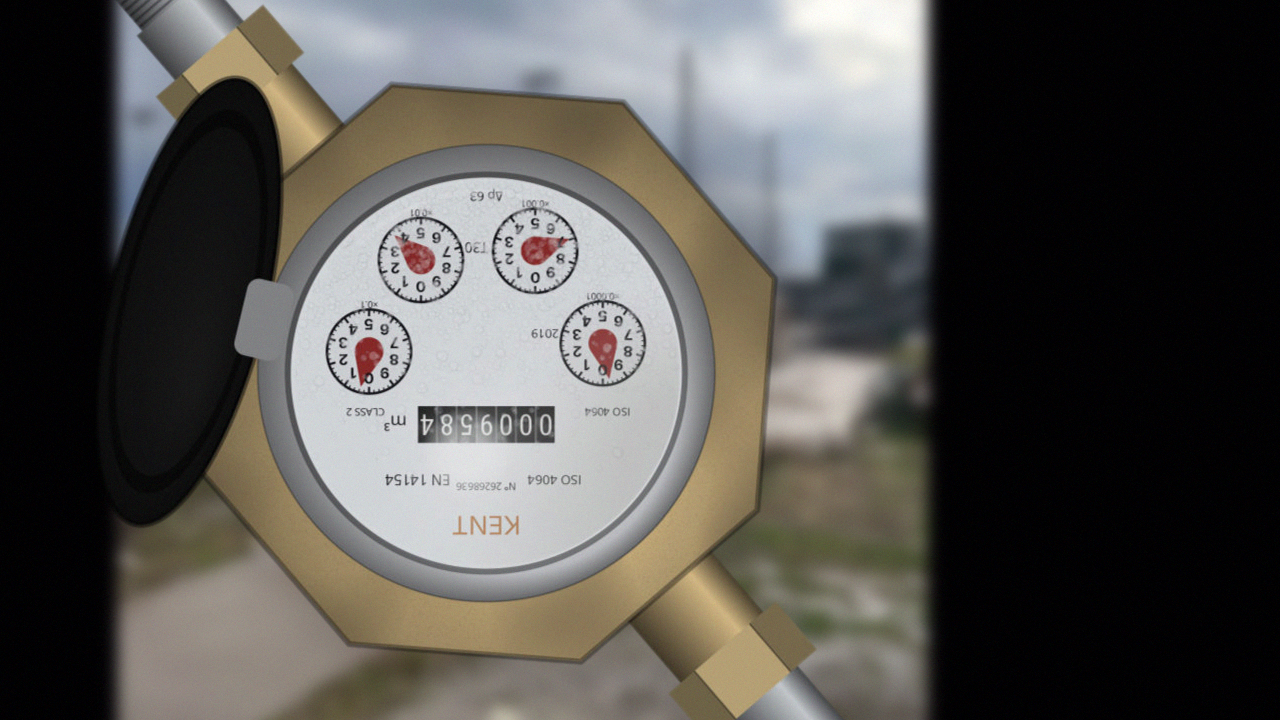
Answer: 9584.0369 m³
